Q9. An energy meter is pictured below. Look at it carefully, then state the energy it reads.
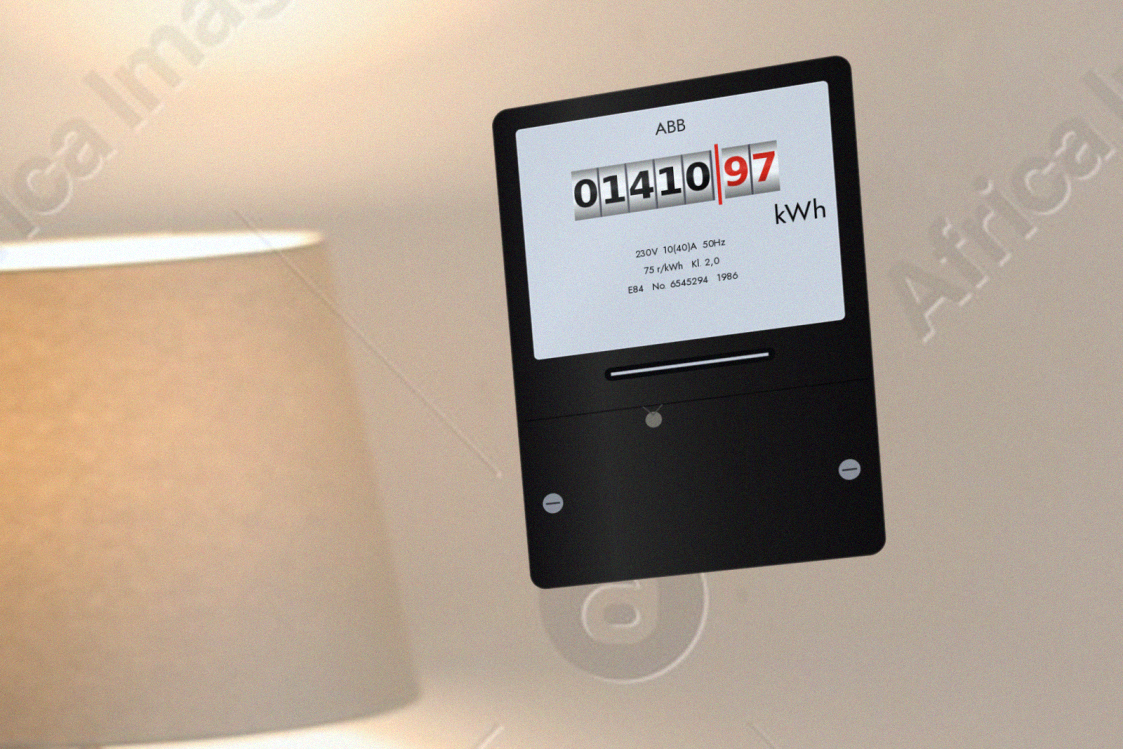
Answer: 1410.97 kWh
